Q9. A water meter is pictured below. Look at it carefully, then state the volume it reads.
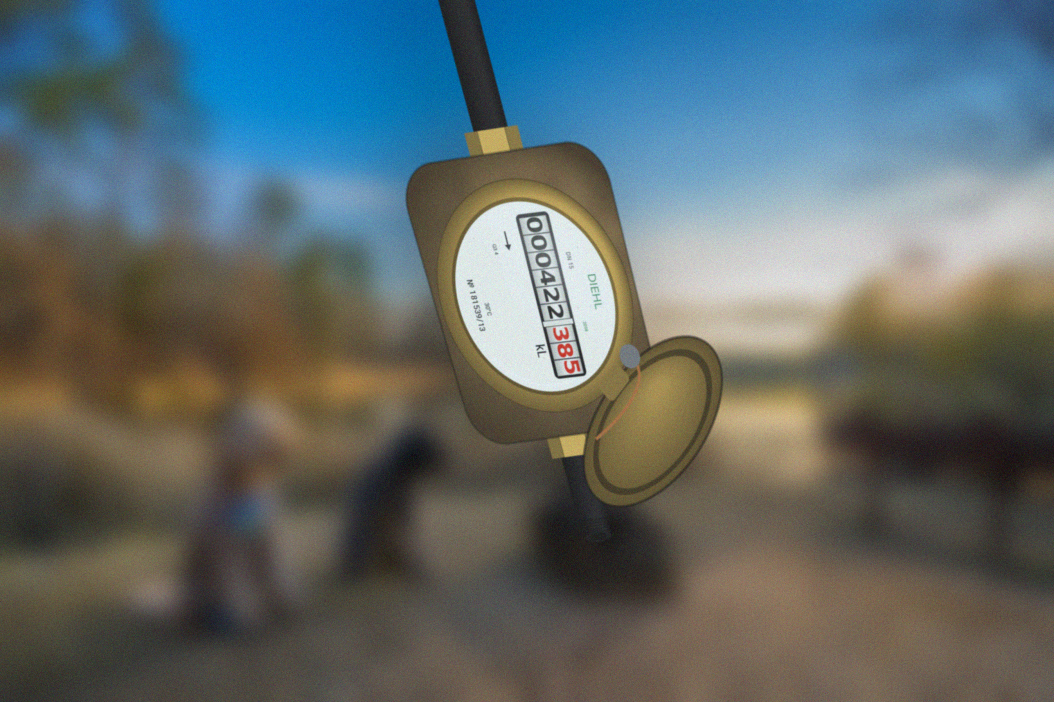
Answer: 422.385 kL
